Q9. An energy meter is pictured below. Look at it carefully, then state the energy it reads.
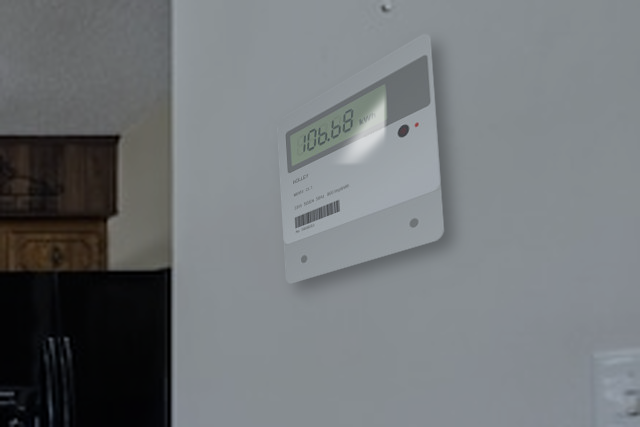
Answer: 106.68 kWh
